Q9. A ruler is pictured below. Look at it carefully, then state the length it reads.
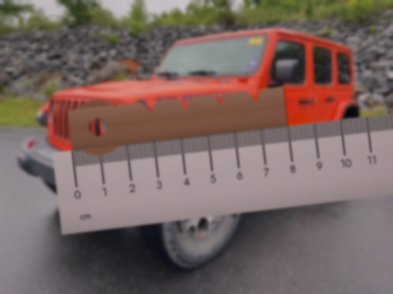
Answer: 8 cm
